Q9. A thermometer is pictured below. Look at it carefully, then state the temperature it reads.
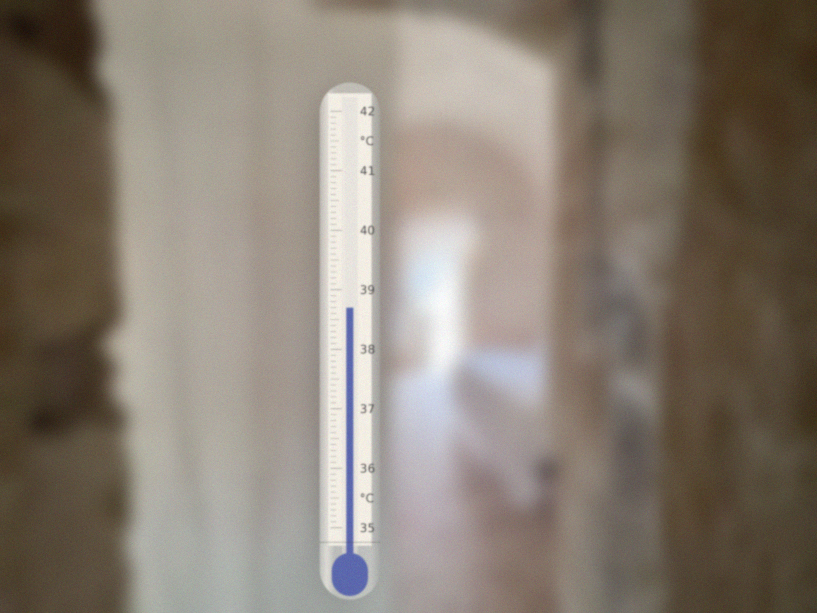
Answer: 38.7 °C
